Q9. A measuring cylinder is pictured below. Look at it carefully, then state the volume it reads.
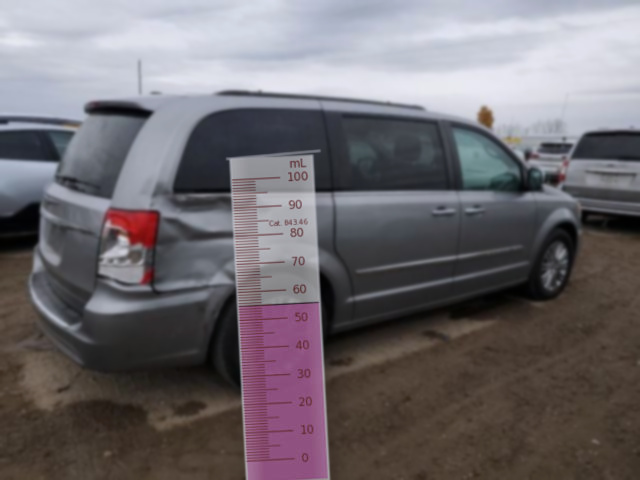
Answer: 55 mL
